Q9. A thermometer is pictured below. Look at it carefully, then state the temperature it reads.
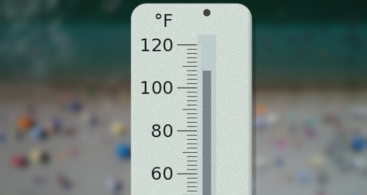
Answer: 108 °F
